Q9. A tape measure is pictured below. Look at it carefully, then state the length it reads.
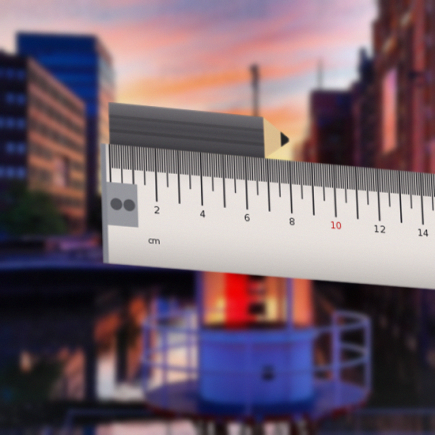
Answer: 8 cm
